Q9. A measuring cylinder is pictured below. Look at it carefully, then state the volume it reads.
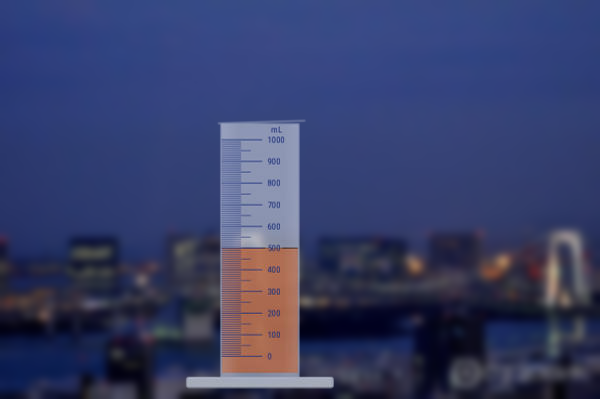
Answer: 500 mL
